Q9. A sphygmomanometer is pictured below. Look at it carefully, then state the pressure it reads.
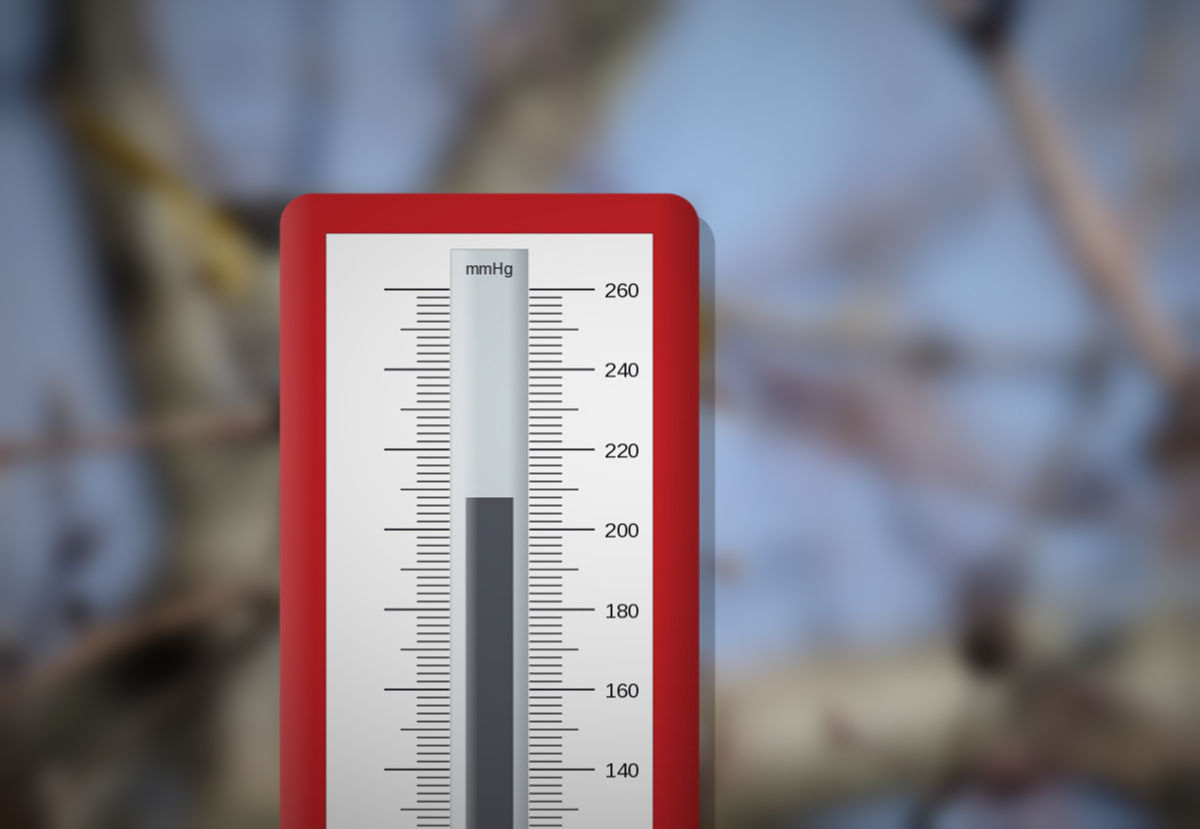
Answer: 208 mmHg
